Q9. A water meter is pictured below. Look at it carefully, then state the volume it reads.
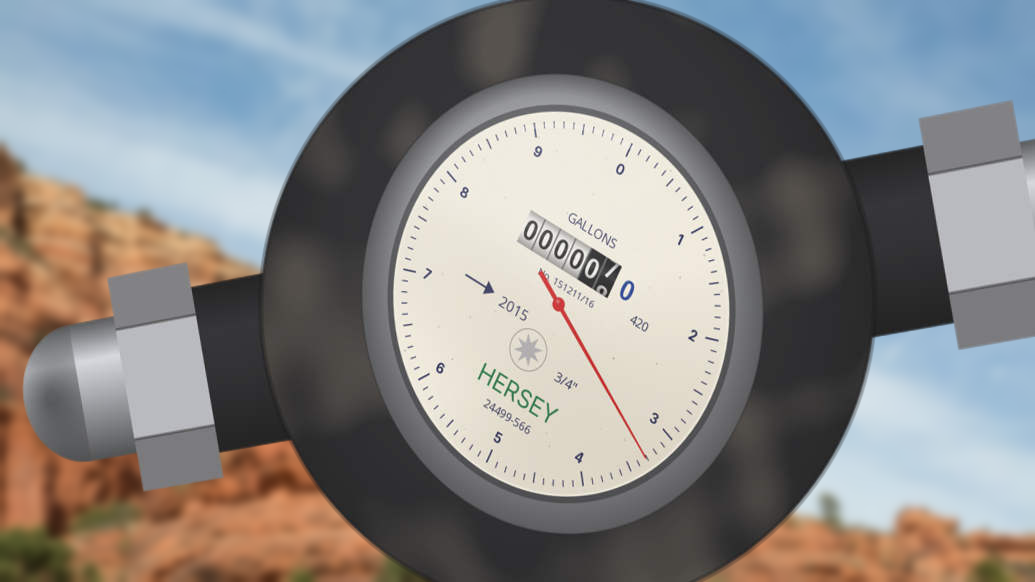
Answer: 73.3 gal
